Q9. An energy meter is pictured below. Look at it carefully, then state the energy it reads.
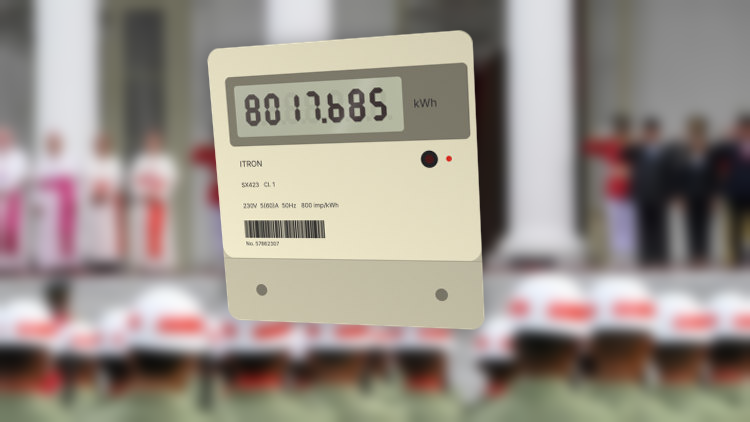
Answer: 8017.685 kWh
